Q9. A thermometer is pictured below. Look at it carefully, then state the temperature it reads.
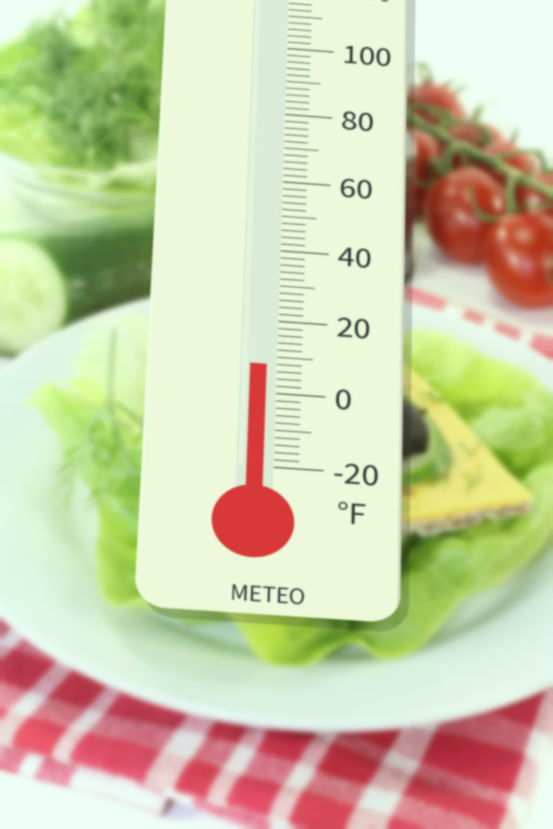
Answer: 8 °F
